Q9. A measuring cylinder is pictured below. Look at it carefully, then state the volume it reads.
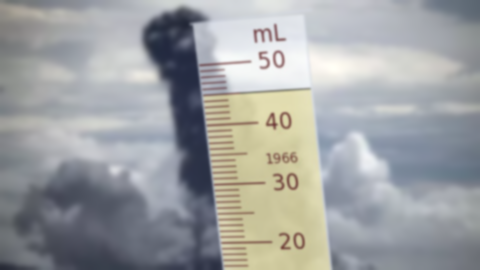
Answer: 45 mL
